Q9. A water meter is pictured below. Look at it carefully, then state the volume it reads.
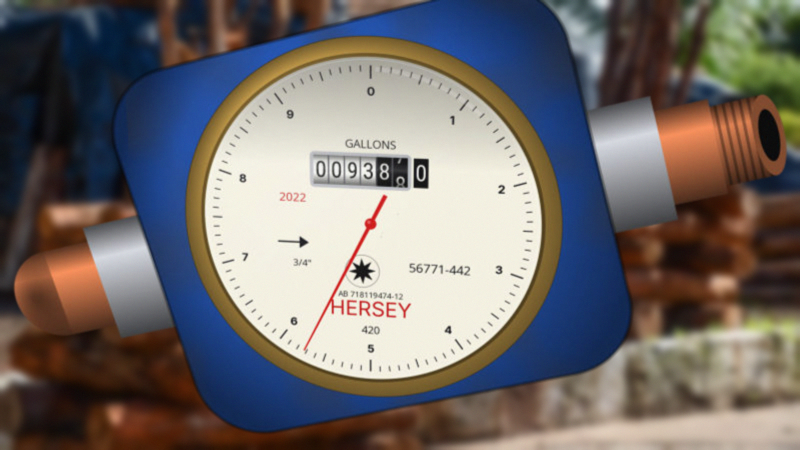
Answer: 93875.7 gal
